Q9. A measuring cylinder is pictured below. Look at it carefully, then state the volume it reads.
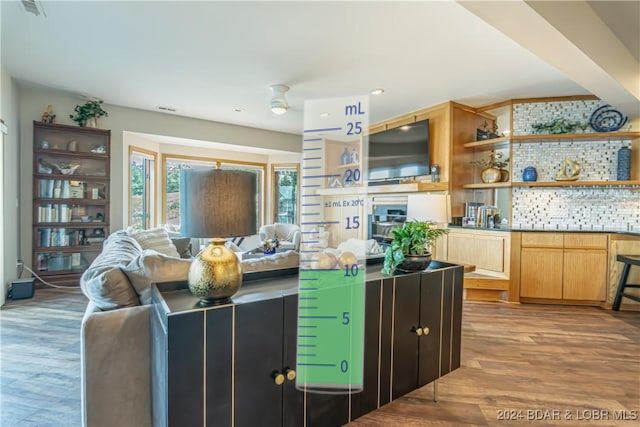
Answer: 10 mL
